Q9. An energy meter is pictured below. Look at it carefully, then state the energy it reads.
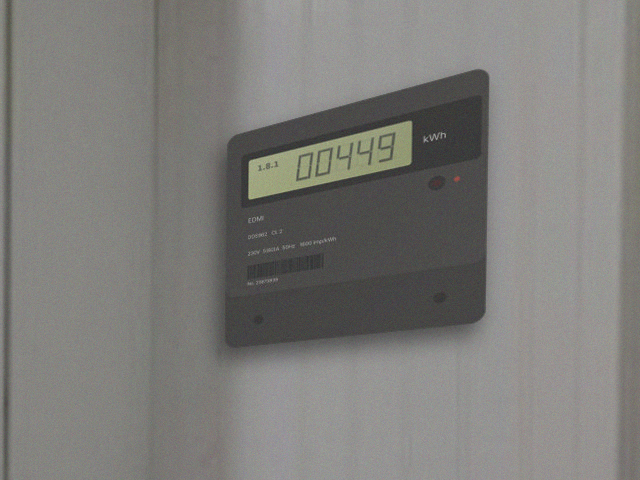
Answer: 449 kWh
